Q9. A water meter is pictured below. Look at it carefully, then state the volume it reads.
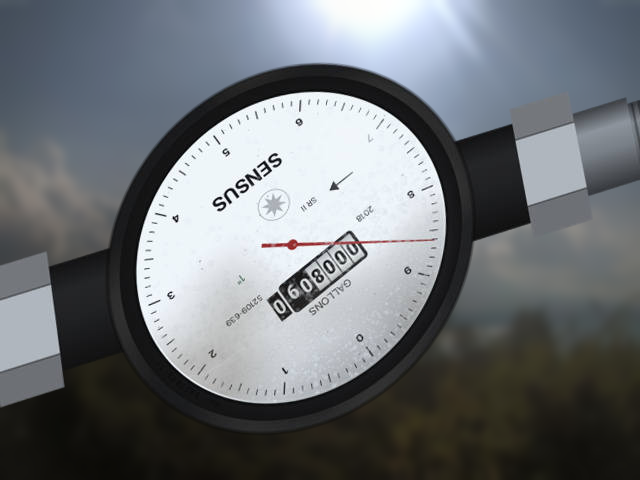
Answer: 8088.6 gal
